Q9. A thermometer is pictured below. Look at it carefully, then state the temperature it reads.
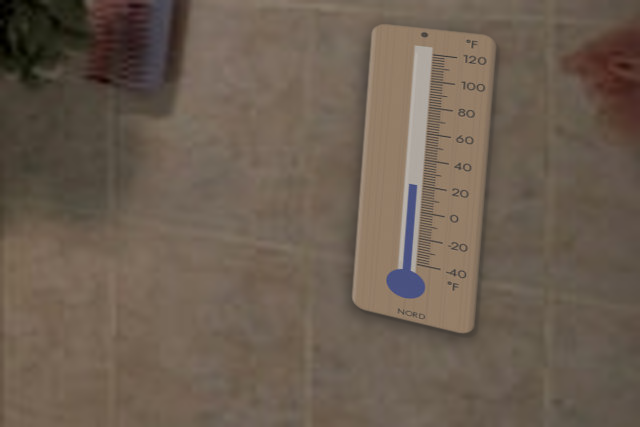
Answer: 20 °F
